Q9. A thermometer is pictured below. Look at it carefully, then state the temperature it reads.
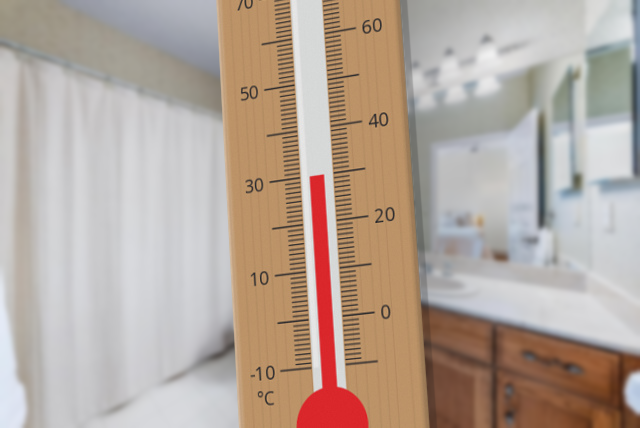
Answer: 30 °C
